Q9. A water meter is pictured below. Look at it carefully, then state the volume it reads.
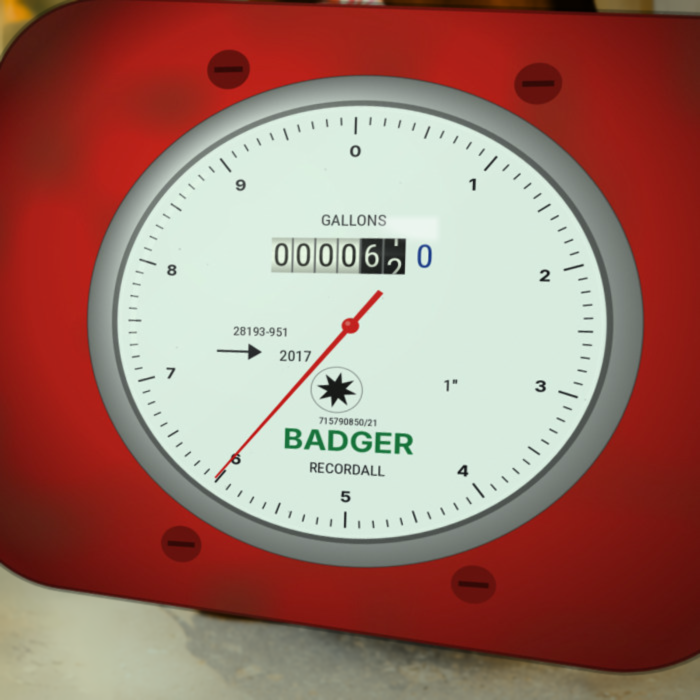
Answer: 616.0 gal
